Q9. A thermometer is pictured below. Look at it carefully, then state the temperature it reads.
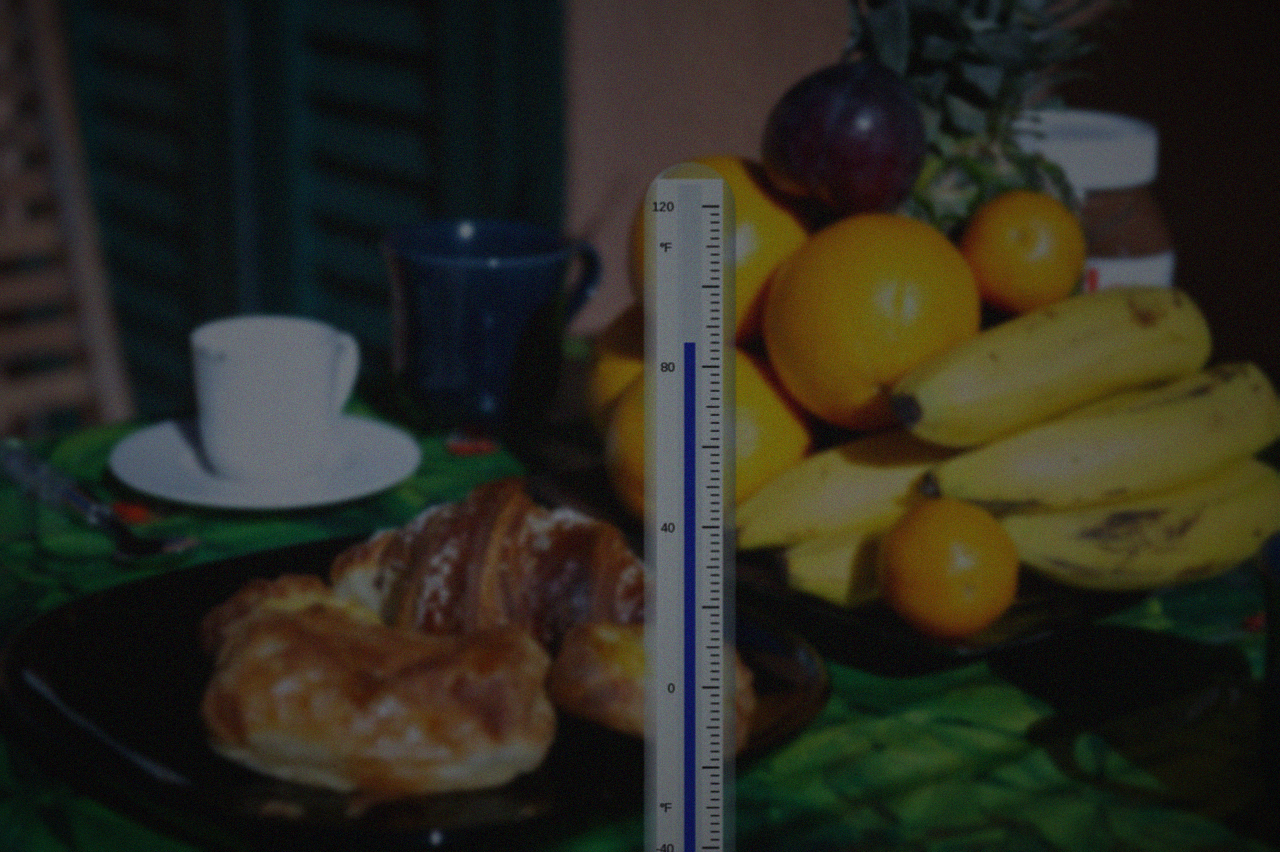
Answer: 86 °F
